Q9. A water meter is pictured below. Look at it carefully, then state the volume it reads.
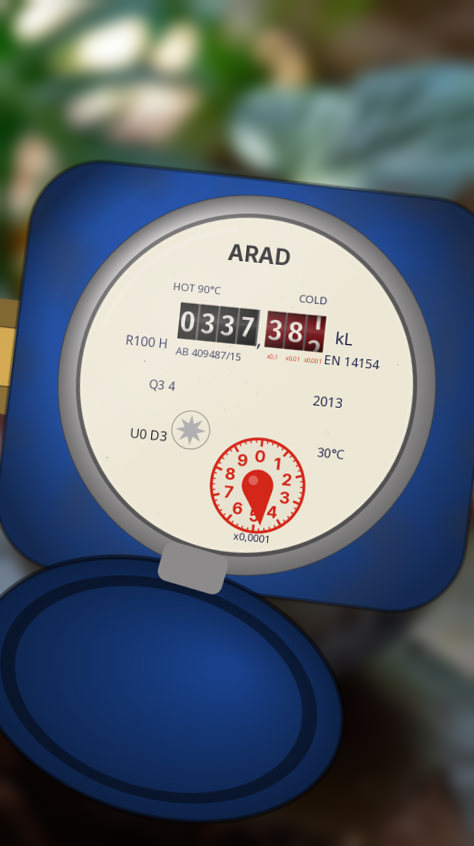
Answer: 337.3814 kL
